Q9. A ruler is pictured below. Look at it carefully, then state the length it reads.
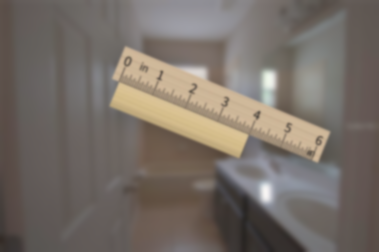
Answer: 4 in
